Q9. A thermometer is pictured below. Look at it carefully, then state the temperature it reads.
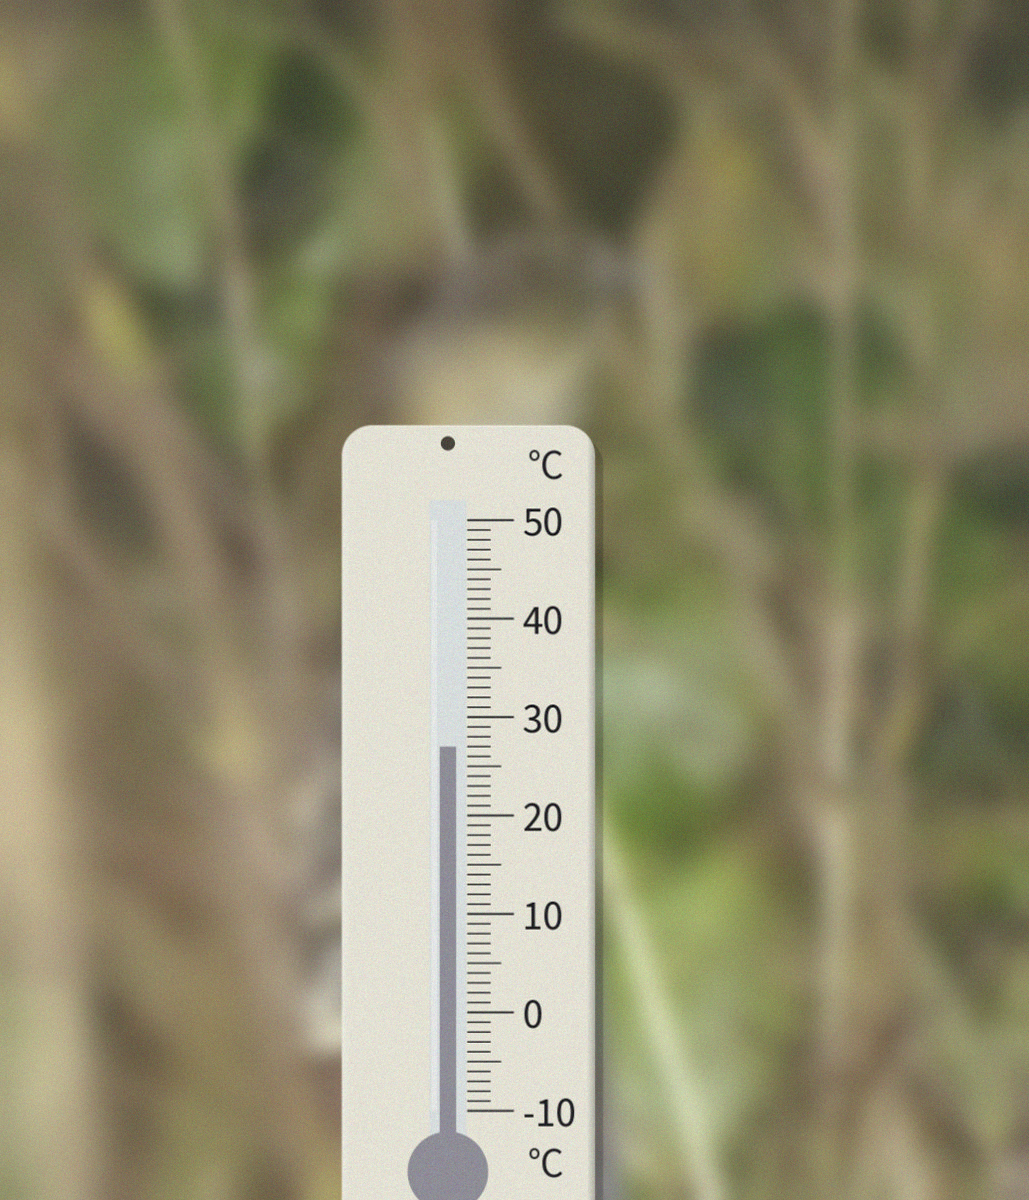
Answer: 27 °C
